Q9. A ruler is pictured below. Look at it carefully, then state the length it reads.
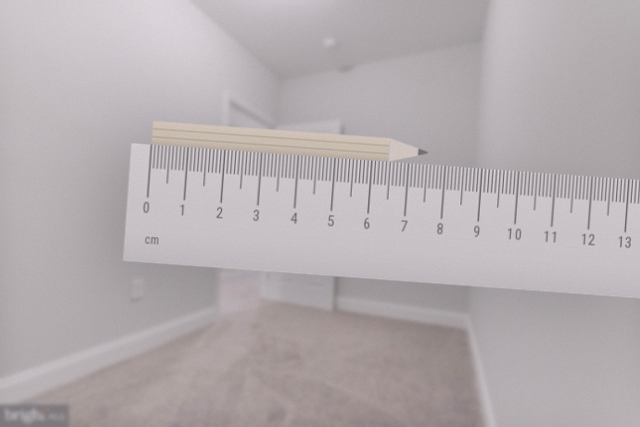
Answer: 7.5 cm
